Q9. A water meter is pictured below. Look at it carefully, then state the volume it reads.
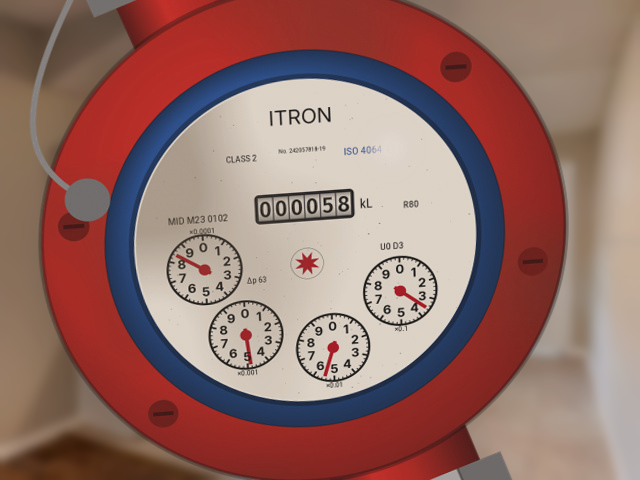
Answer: 58.3548 kL
